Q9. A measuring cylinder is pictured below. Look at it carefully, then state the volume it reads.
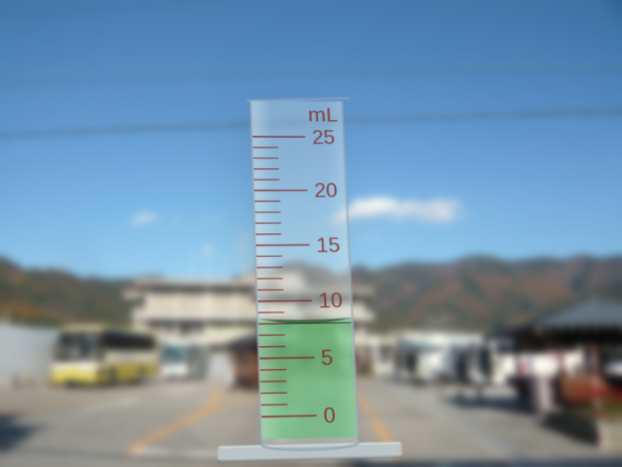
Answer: 8 mL
